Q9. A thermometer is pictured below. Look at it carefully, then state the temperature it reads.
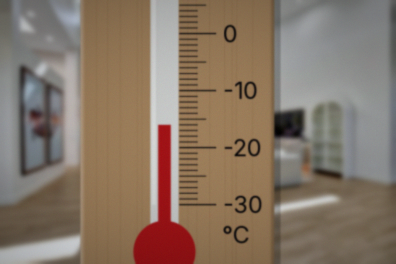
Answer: -16 °C
